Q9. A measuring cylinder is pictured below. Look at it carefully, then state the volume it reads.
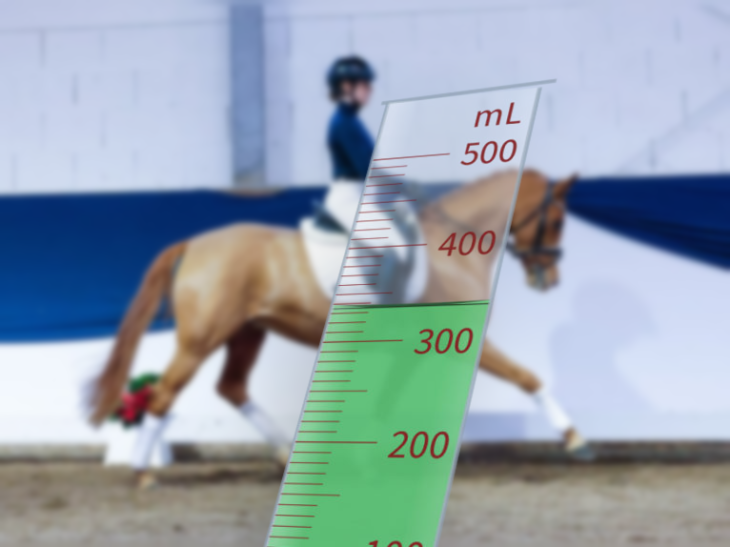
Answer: 335 mL
